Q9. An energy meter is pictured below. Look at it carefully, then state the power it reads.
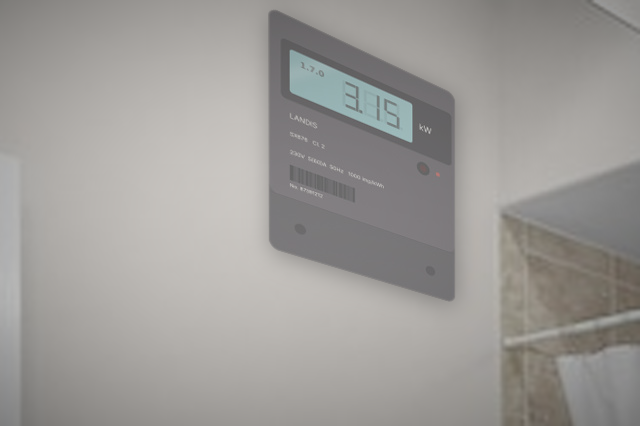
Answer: 3.15 kW
